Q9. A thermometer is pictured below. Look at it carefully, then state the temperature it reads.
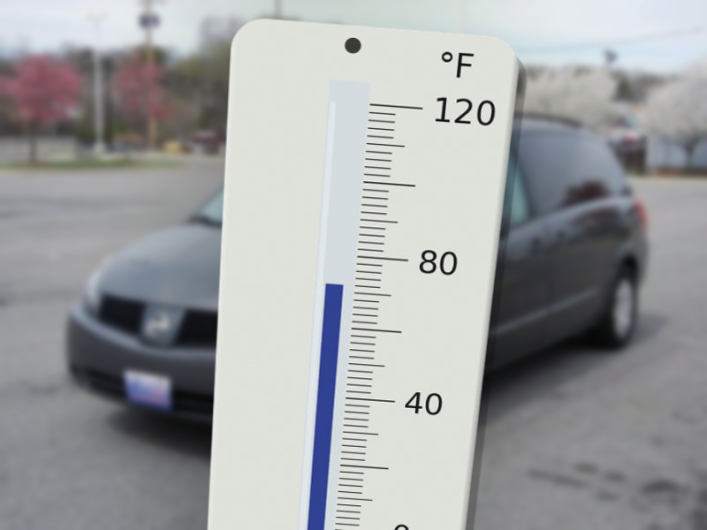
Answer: 72 °F
